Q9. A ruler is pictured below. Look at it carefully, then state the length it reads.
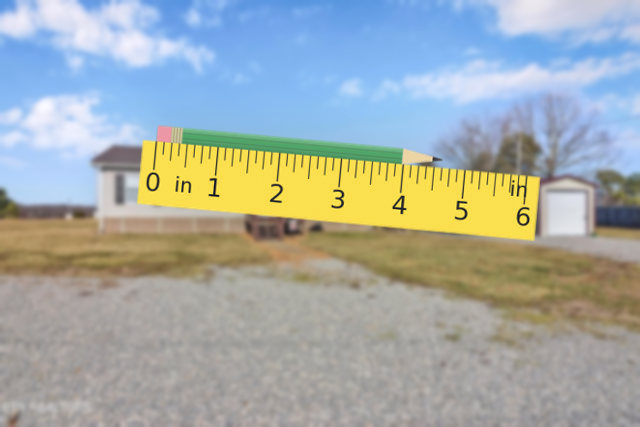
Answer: 4.625 in
